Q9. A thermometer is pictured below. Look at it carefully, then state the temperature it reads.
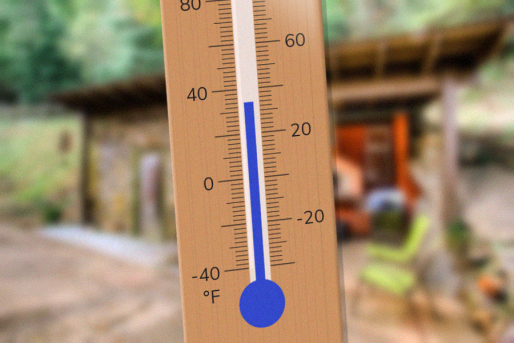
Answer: 34 °F
